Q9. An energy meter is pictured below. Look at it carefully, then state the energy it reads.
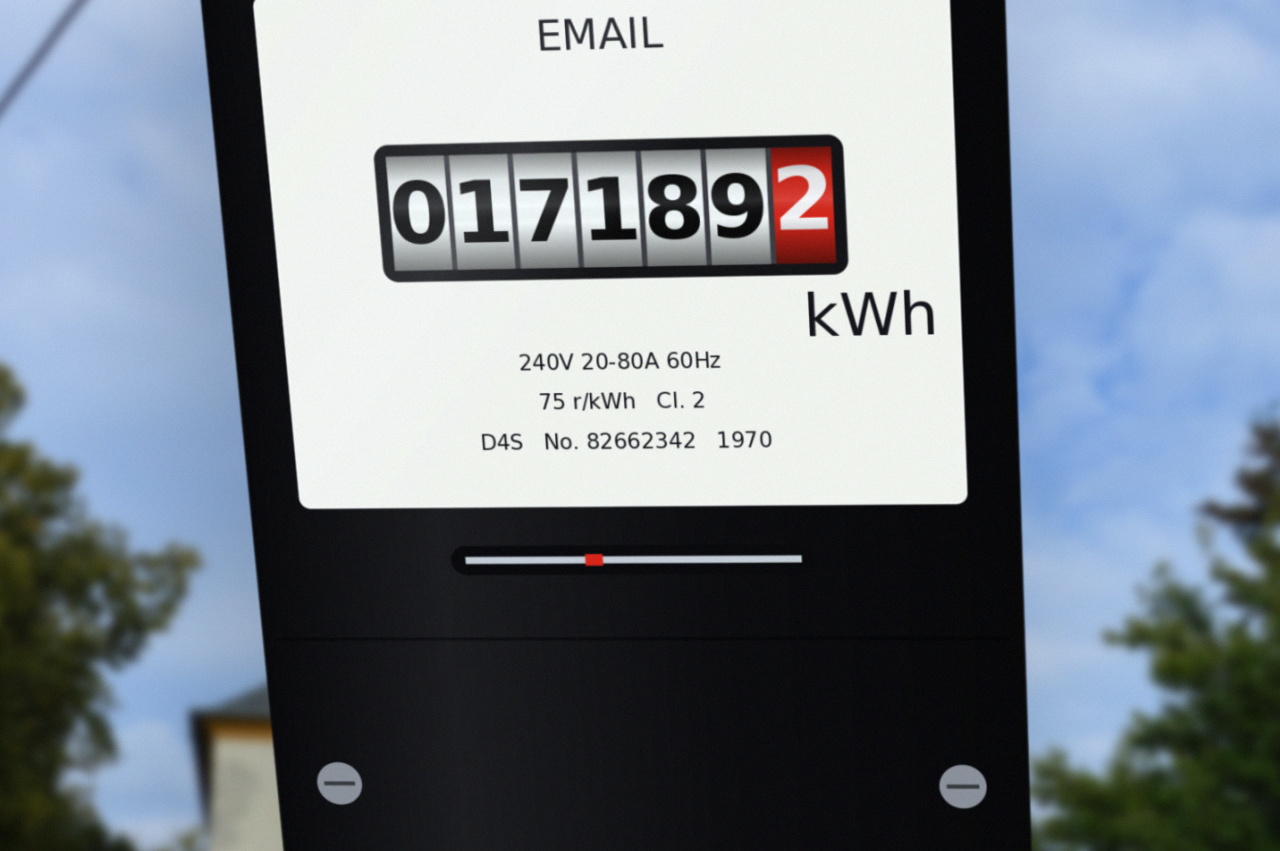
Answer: 17189.2 kWh
